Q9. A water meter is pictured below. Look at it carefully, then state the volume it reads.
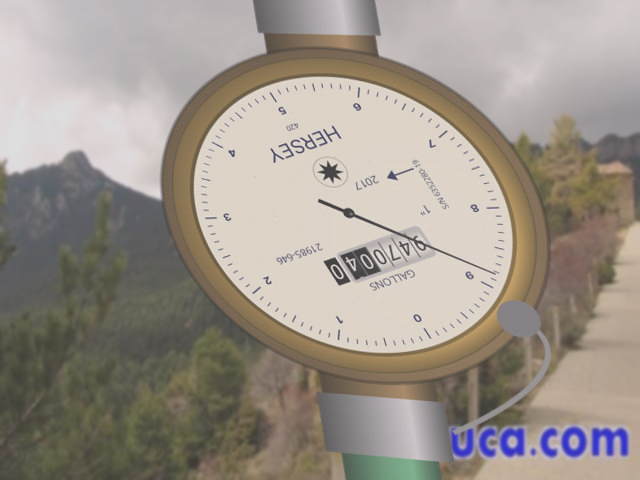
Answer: 9470038.8 gal
